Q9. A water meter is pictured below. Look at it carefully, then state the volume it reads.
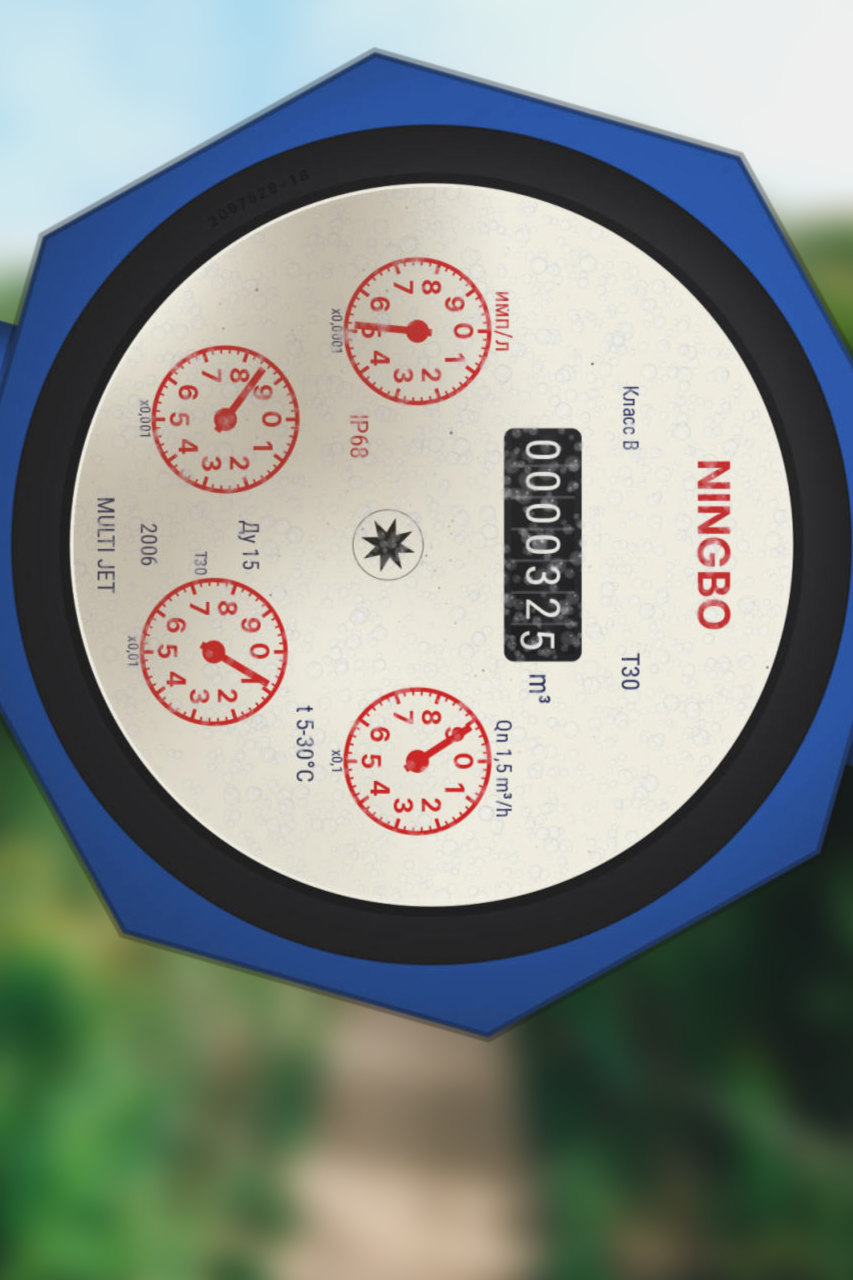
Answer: 324.9085 m³
